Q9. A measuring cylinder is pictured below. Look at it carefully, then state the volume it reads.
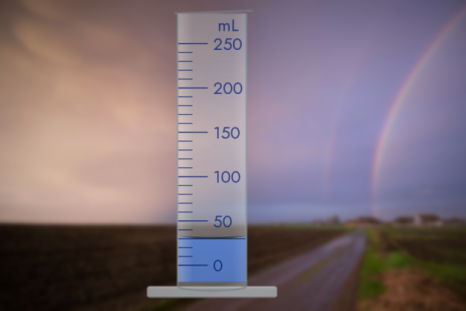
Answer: 30 mL
